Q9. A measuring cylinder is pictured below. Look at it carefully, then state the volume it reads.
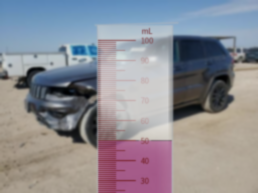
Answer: 50 mL
